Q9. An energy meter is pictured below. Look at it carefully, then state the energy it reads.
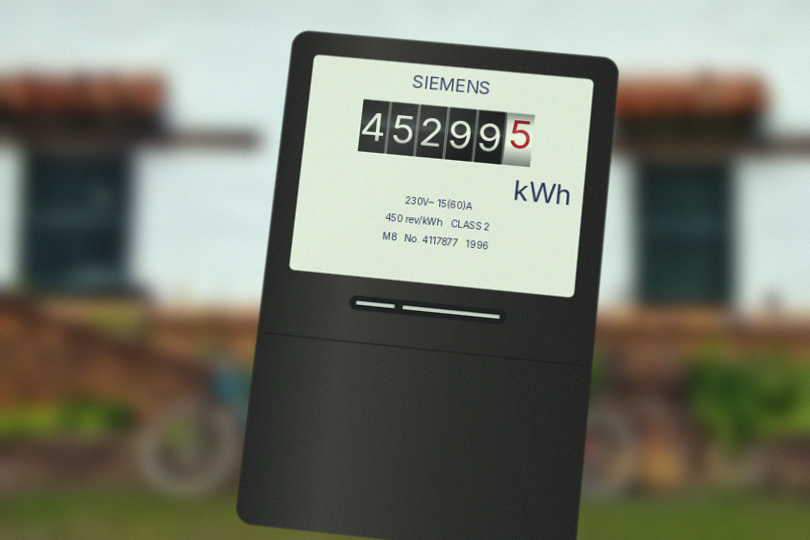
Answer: 45299.5 kWh
